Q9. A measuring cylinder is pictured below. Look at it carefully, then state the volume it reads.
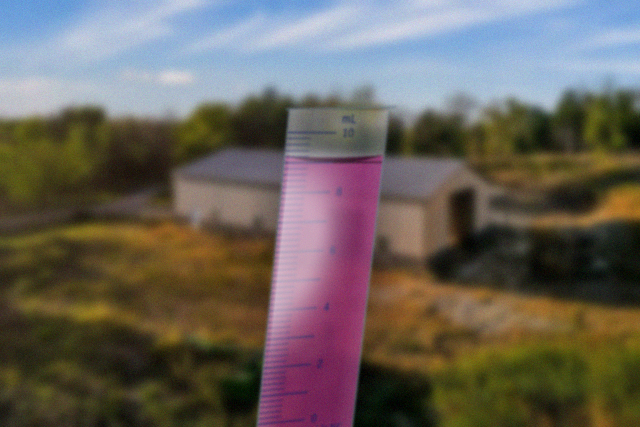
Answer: 9 mL
